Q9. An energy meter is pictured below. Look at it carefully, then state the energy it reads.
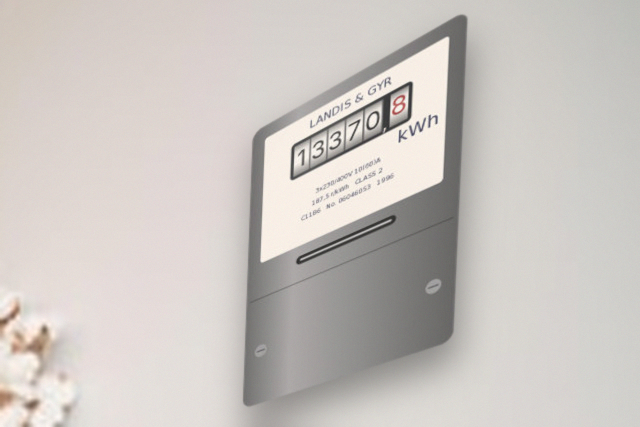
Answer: 13370.8 kWh
